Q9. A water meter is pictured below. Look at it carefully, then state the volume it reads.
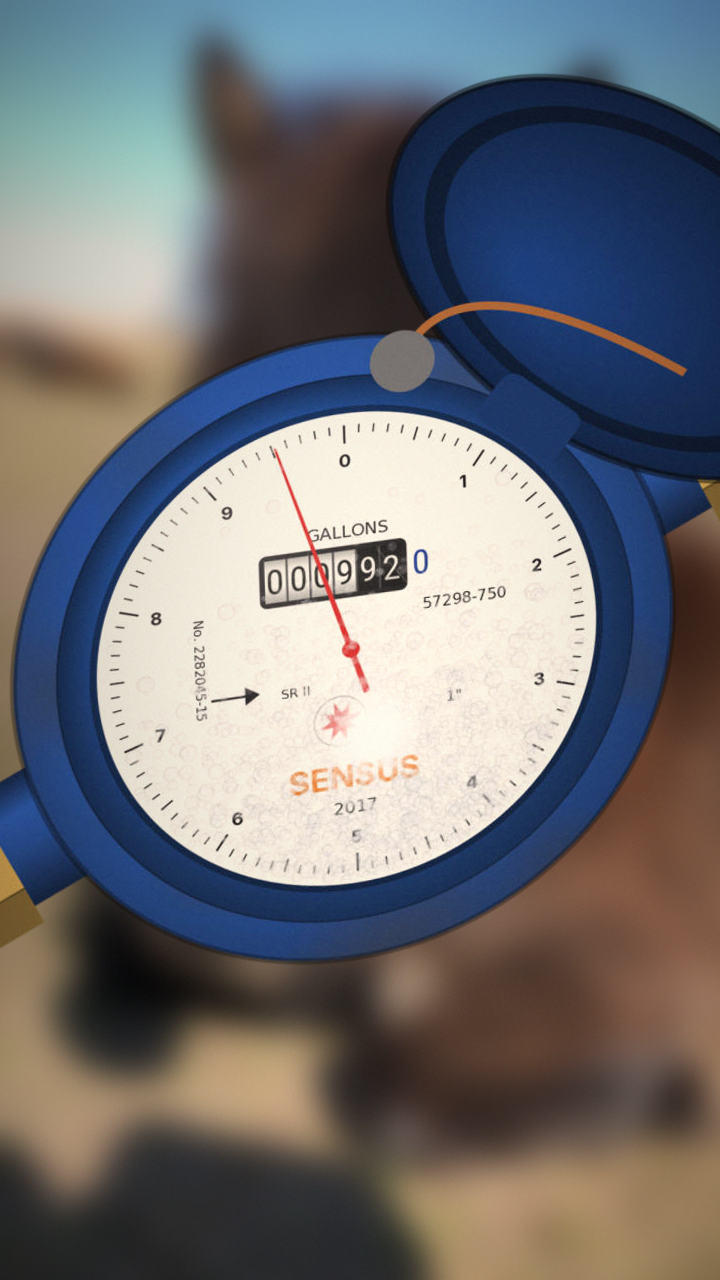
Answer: 9919.5 gal
